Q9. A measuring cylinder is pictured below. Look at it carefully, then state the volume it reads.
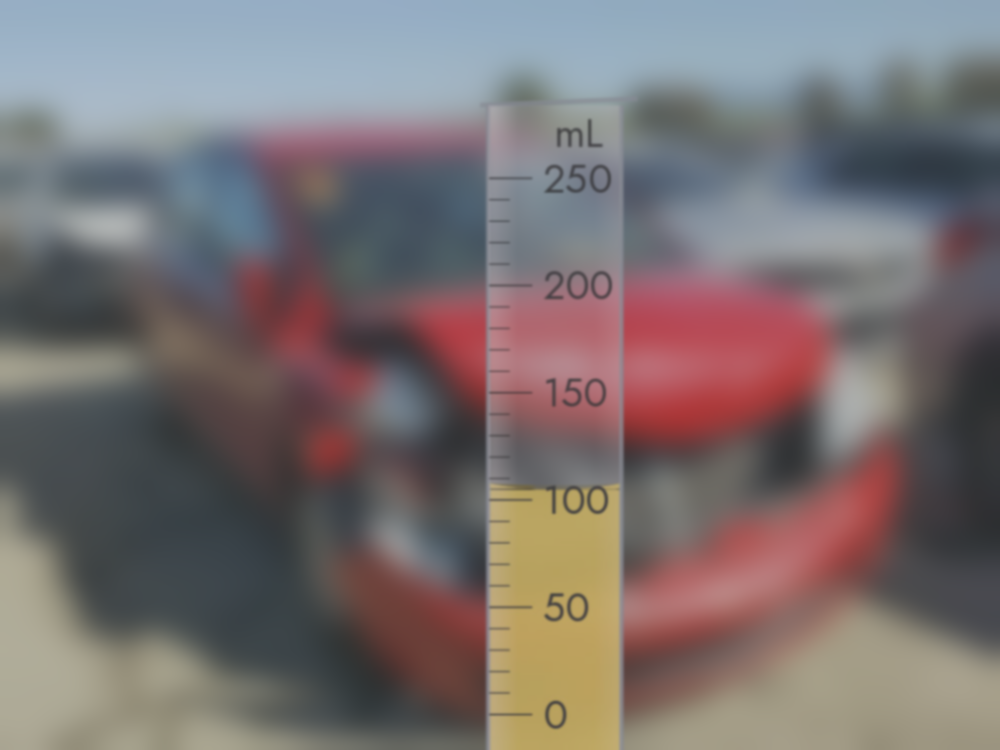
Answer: 105 mL
